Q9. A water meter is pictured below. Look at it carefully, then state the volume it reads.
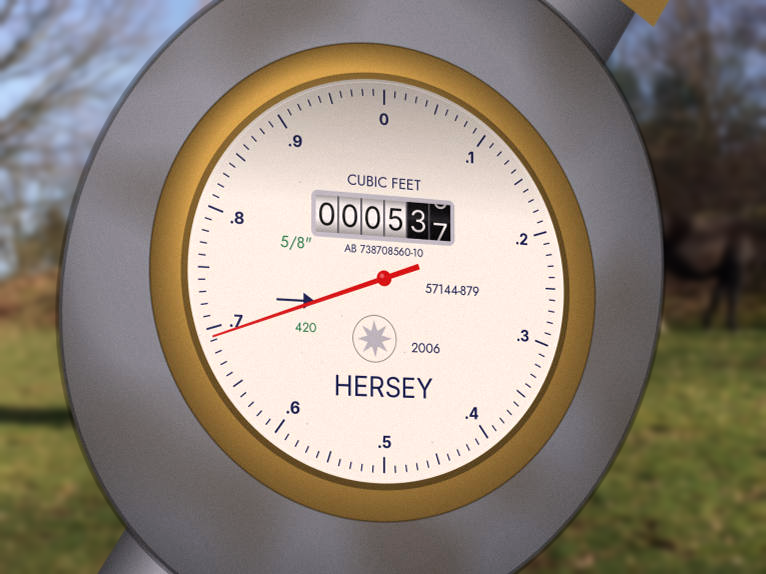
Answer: 536.69 ft³
